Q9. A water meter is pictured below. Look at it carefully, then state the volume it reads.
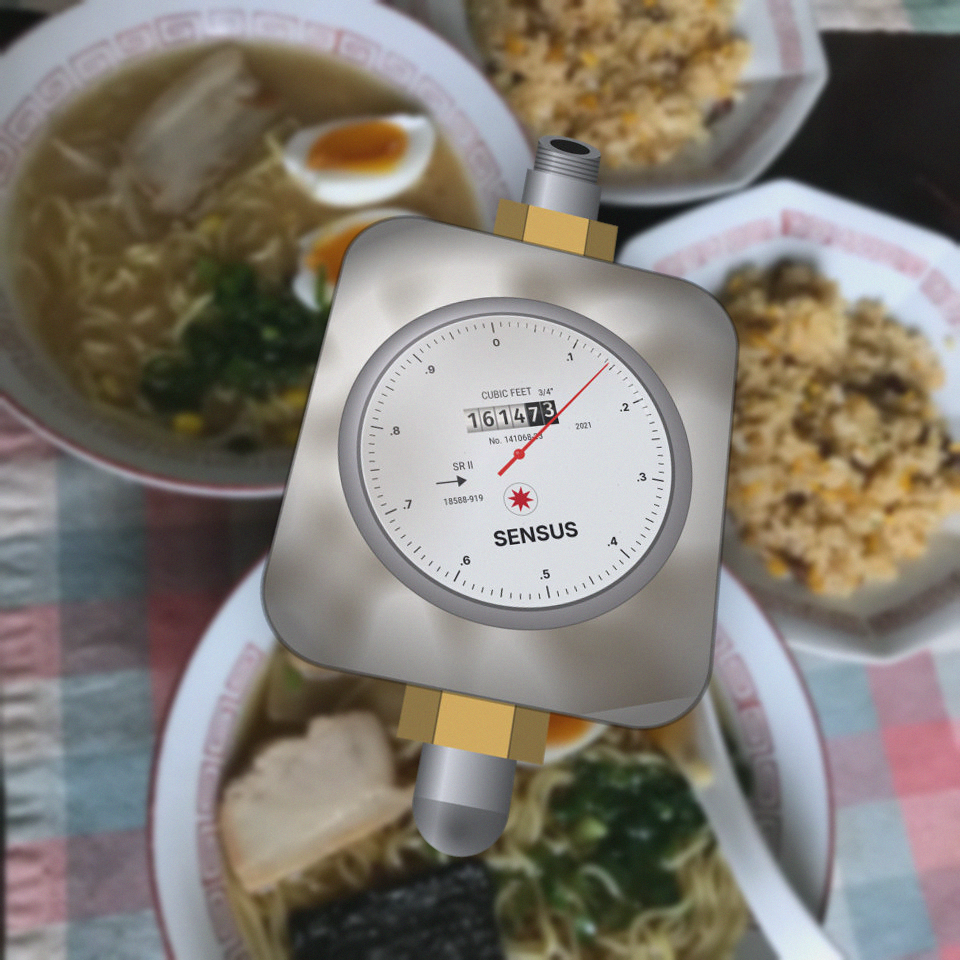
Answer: 161473.14 ft³
